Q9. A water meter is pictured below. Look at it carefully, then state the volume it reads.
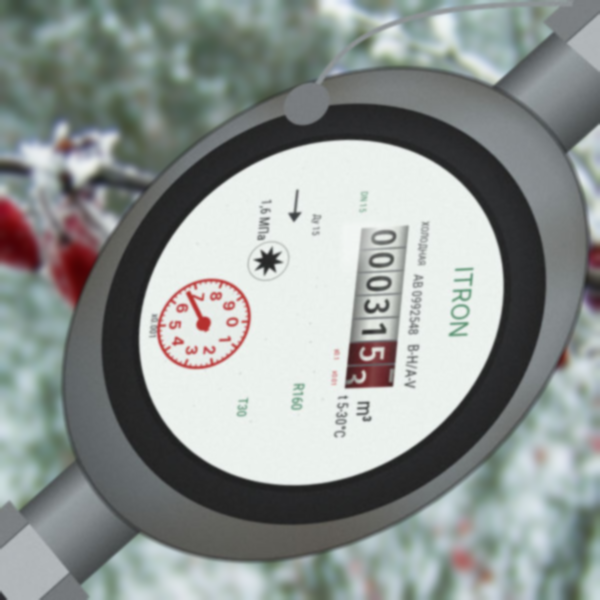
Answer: 31.526 m³
